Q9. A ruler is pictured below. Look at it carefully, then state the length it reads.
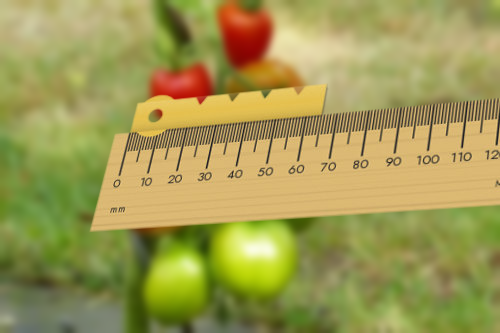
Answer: 65 mm
